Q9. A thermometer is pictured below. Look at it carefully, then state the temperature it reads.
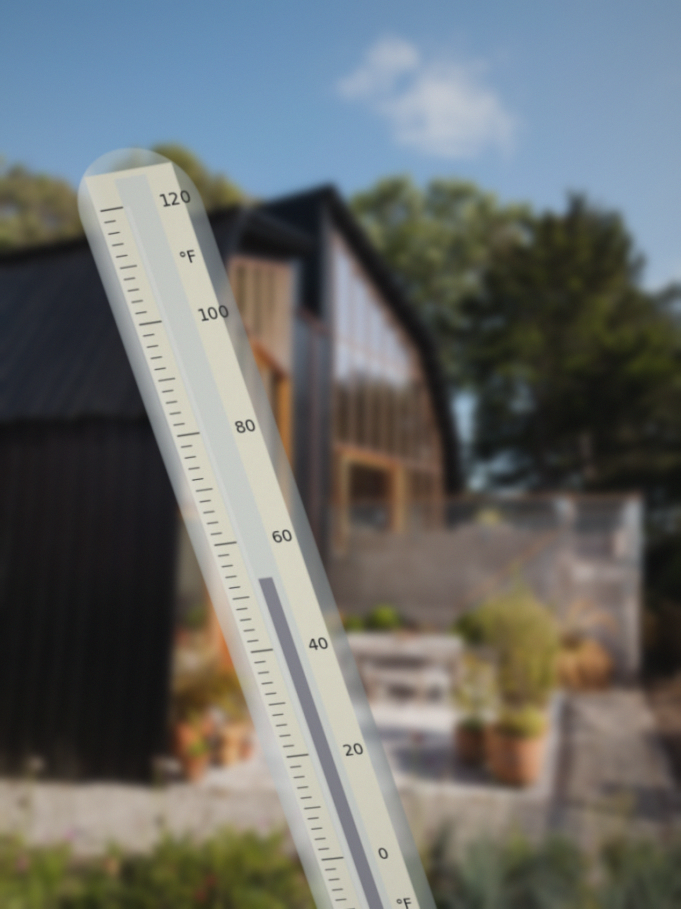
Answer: 53 °F
